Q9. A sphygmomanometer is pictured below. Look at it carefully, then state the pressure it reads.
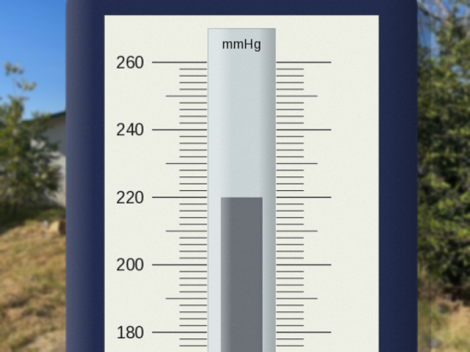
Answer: 220 mmHg
